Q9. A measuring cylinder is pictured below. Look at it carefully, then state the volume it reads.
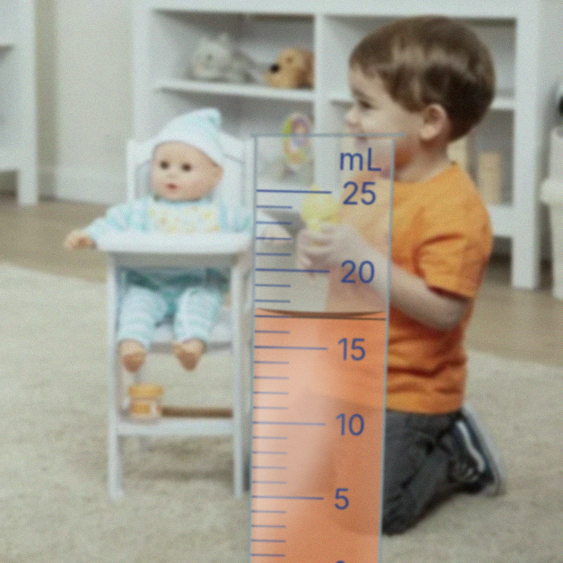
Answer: 17 mL
